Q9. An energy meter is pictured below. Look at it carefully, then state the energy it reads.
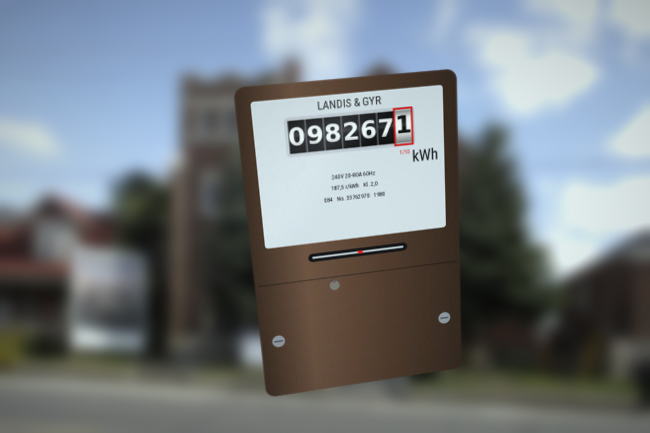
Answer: 98267.1 kWh
